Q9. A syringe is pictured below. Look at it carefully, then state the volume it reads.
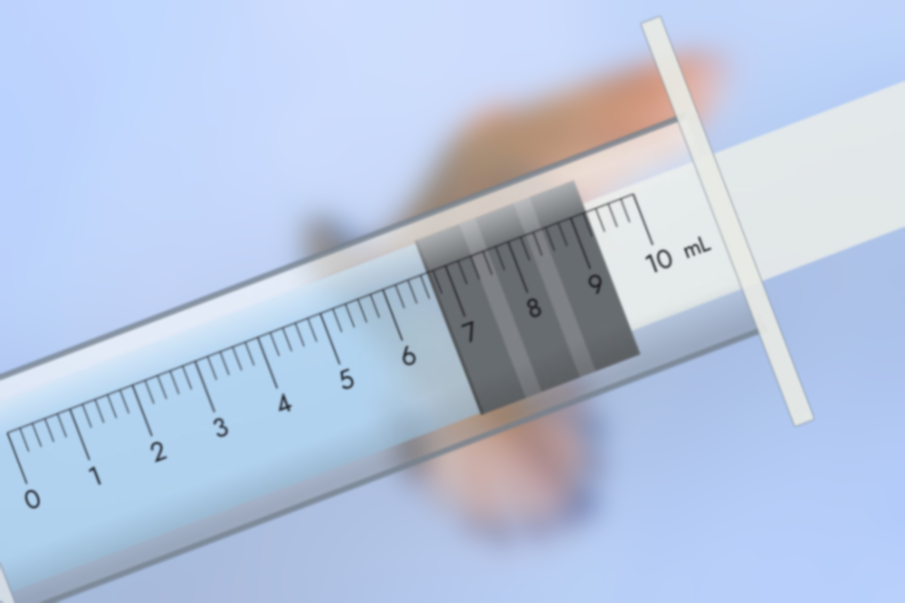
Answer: 6.7 mL
